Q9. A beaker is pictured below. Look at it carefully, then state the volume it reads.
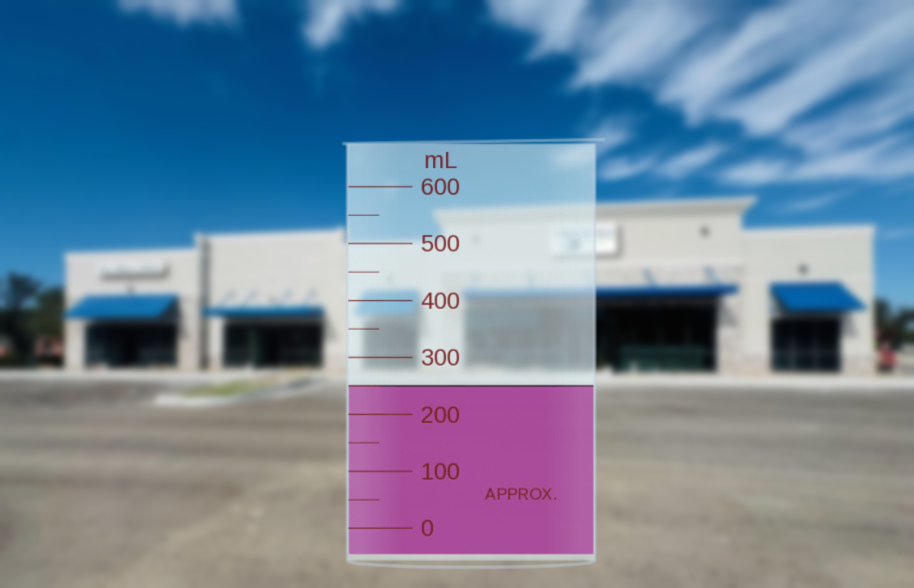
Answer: 250 mL
